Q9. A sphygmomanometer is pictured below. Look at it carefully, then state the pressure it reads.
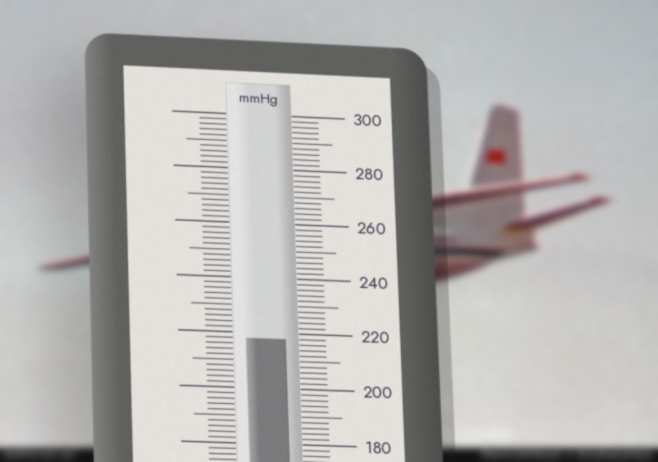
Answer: 218 mmHg
